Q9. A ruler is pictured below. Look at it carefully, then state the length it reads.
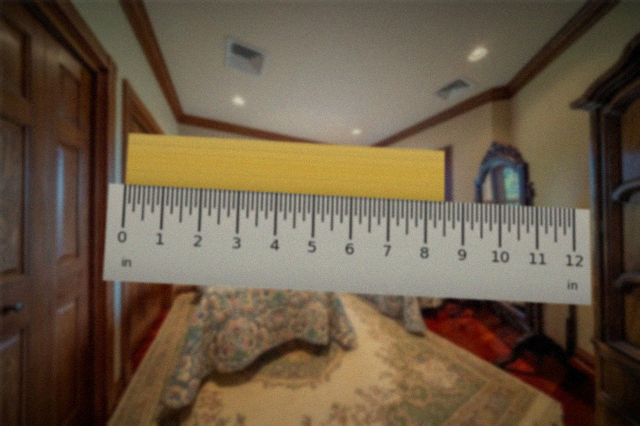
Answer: 8.5 in
